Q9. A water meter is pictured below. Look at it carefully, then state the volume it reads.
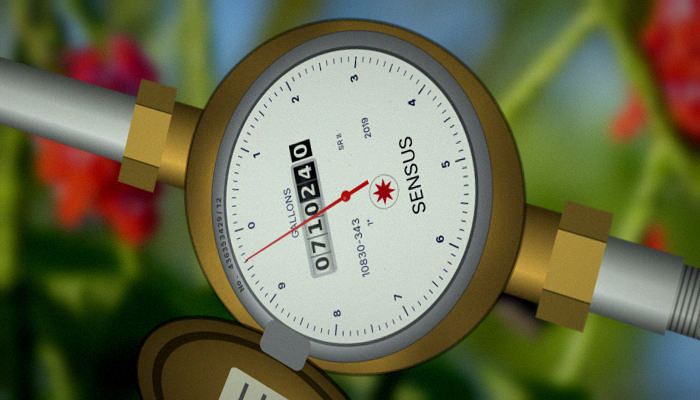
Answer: 710239.6 gal
